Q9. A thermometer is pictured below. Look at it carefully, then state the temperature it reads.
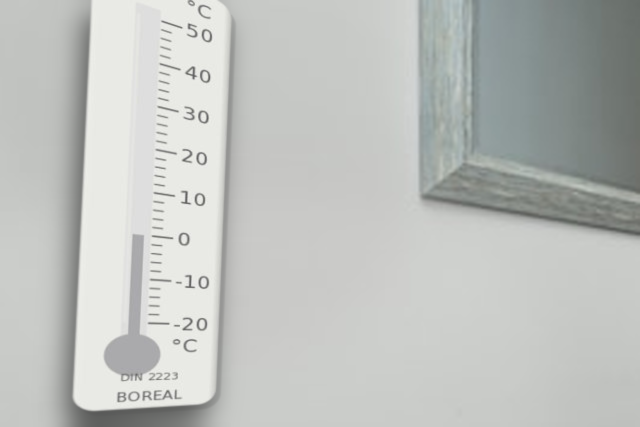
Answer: 0 °C
